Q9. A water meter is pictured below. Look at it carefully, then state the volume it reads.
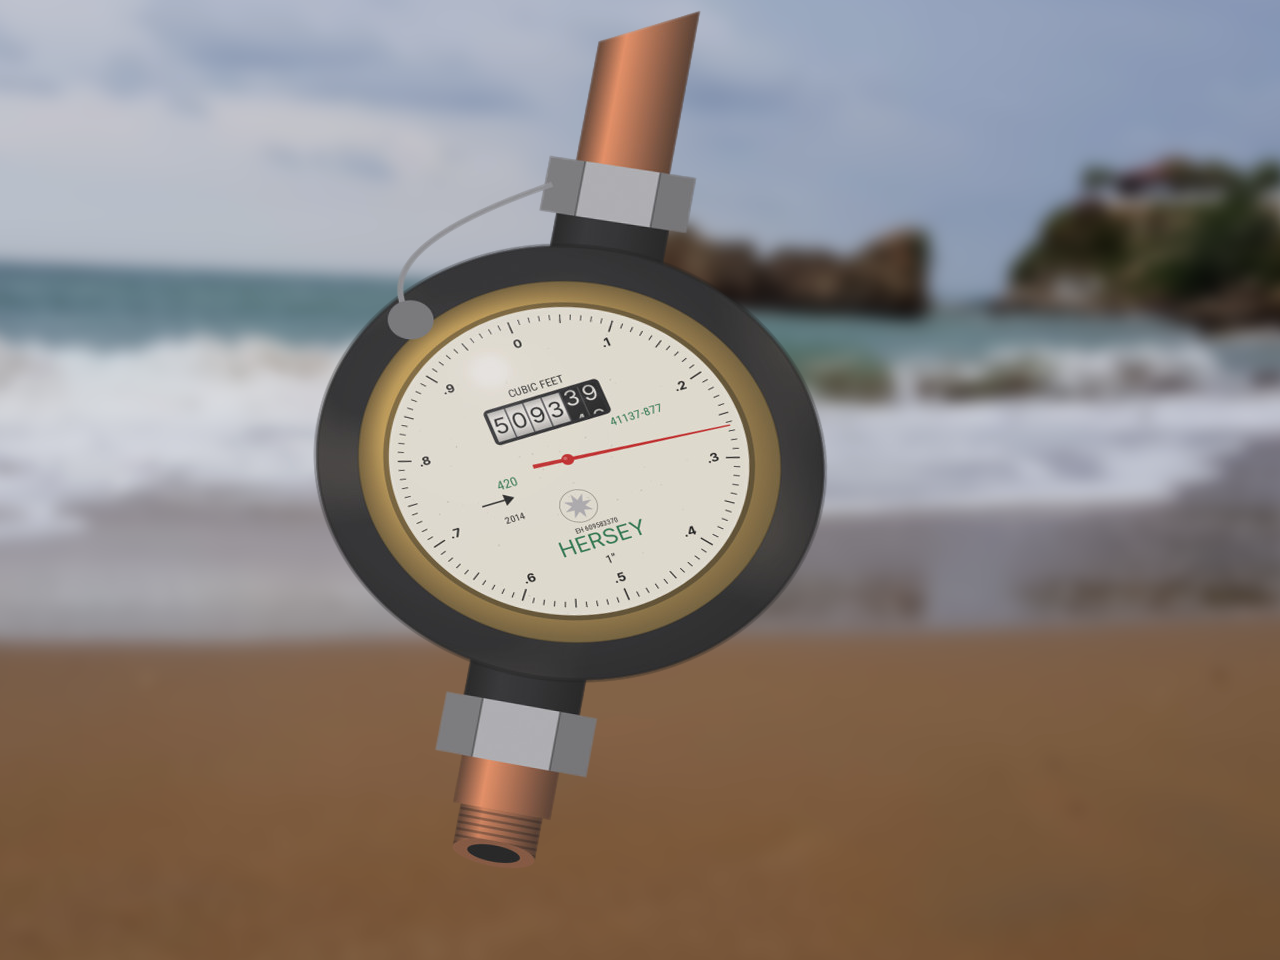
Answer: 509339.26 ft³
